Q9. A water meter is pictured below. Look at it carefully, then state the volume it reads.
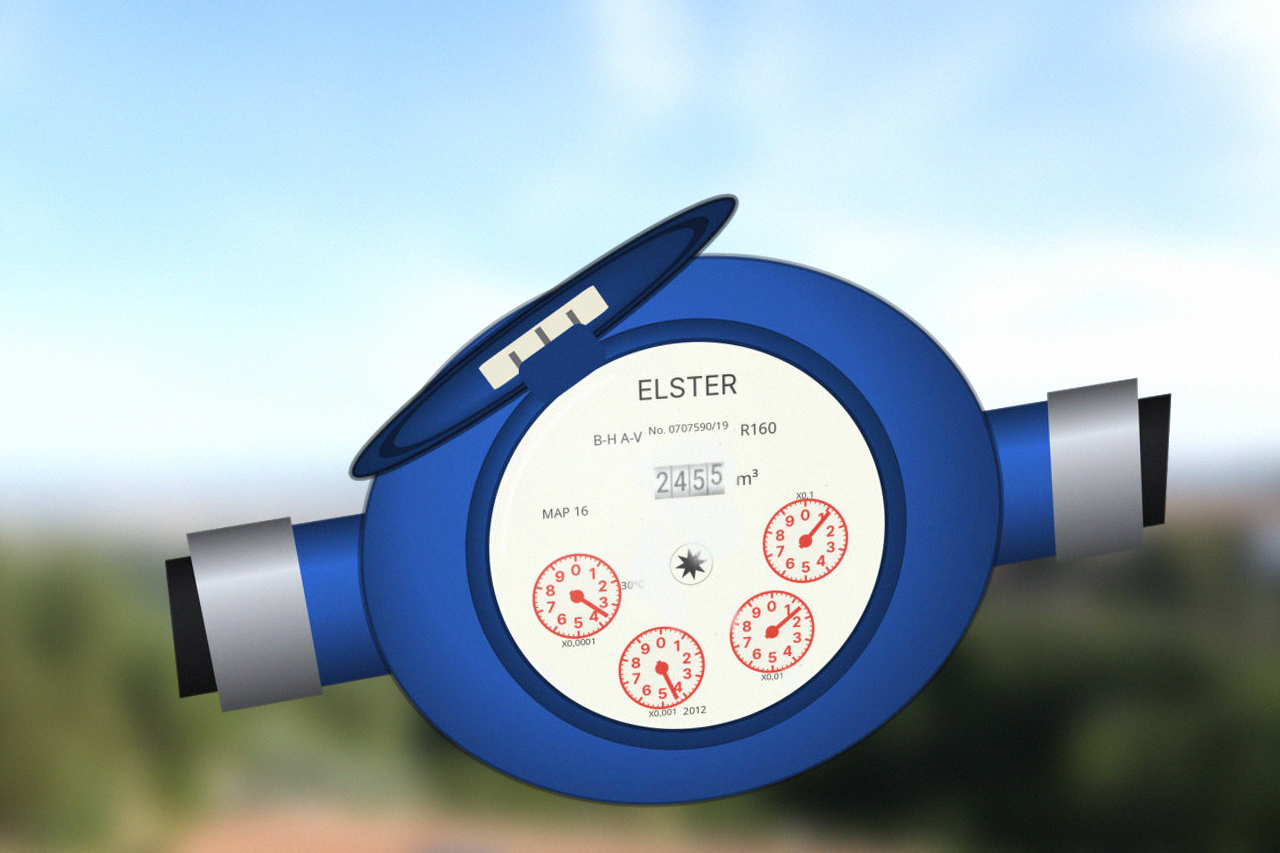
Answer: 2455.1143 m³
